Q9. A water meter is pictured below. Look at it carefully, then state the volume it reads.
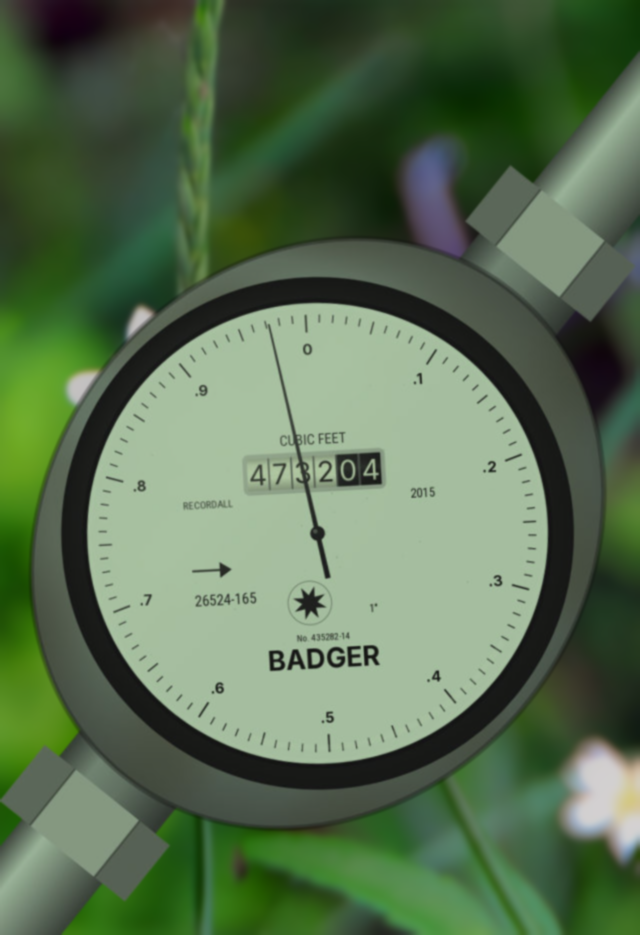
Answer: 473203.97 ft³
